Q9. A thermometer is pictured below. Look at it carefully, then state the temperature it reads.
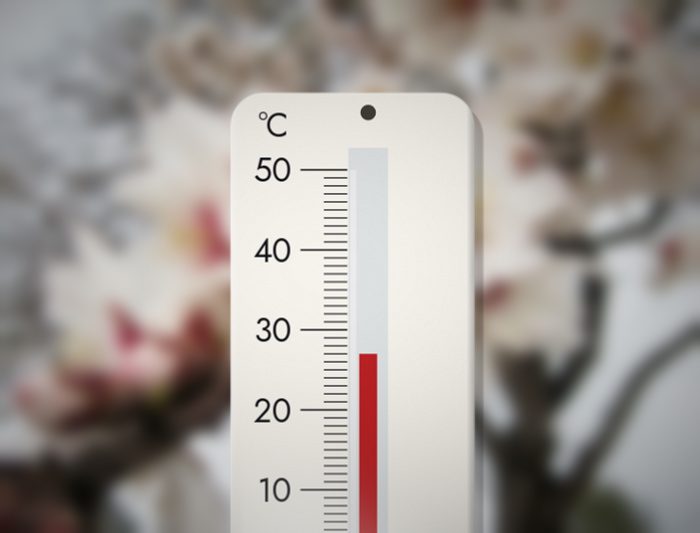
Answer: 27 °C
